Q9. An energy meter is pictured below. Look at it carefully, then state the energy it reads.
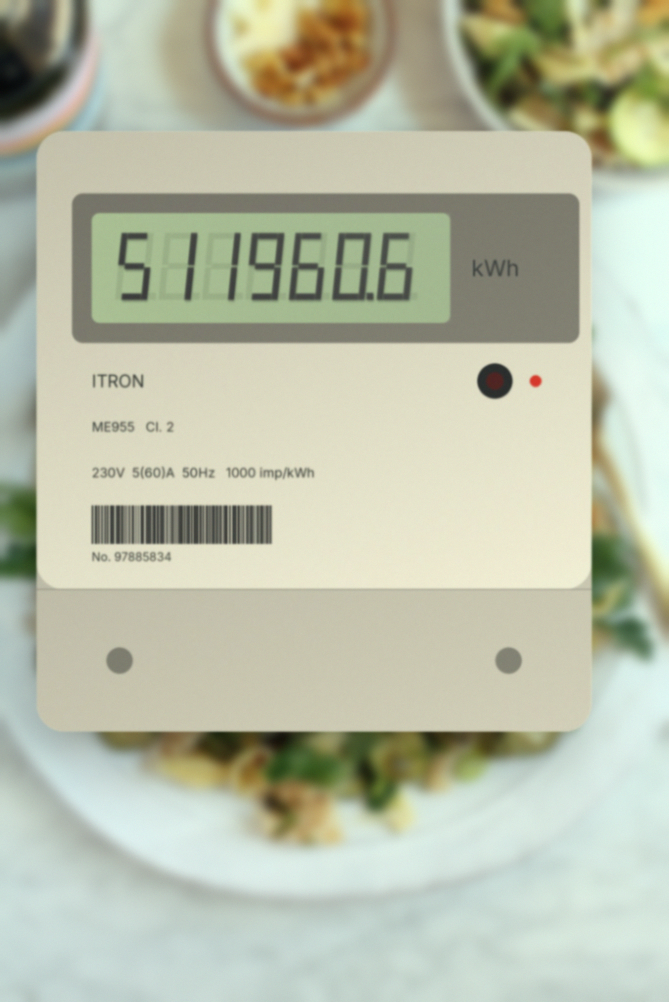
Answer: 511960.6 kWh
